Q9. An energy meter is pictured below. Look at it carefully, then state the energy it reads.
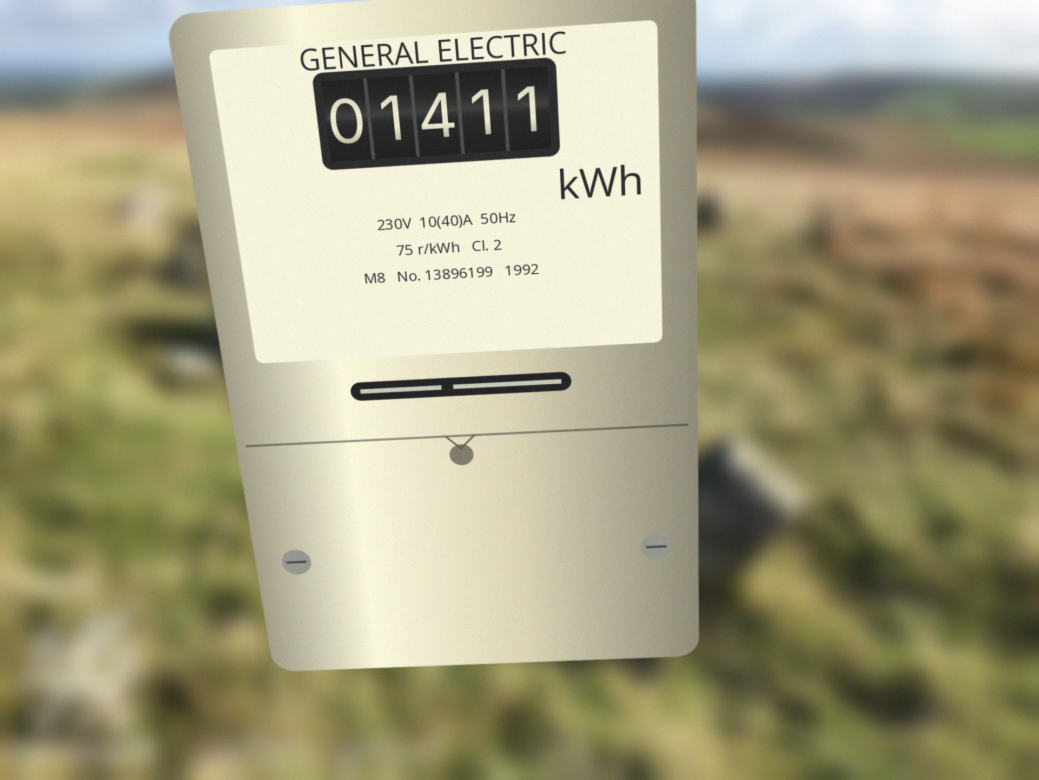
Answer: 1411 kWh
